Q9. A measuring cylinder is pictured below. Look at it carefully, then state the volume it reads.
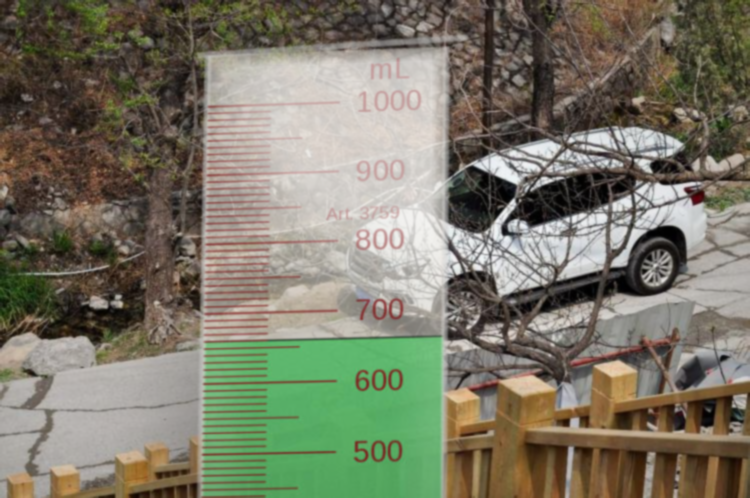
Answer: 660 mL
